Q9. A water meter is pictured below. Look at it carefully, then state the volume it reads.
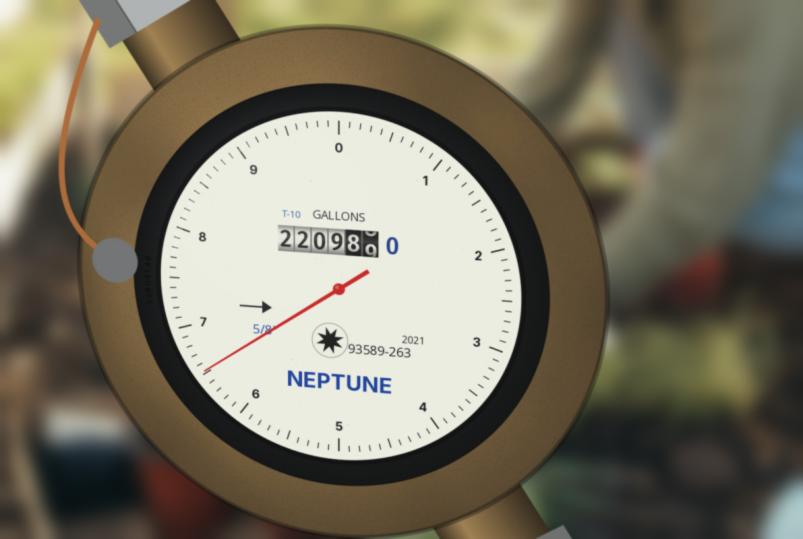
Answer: 2209886.5 gal
